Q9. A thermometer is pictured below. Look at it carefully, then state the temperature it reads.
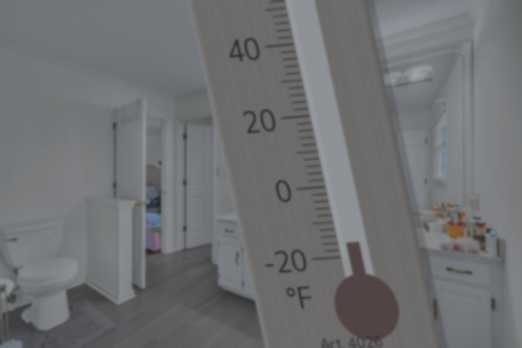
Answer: -16 °F
